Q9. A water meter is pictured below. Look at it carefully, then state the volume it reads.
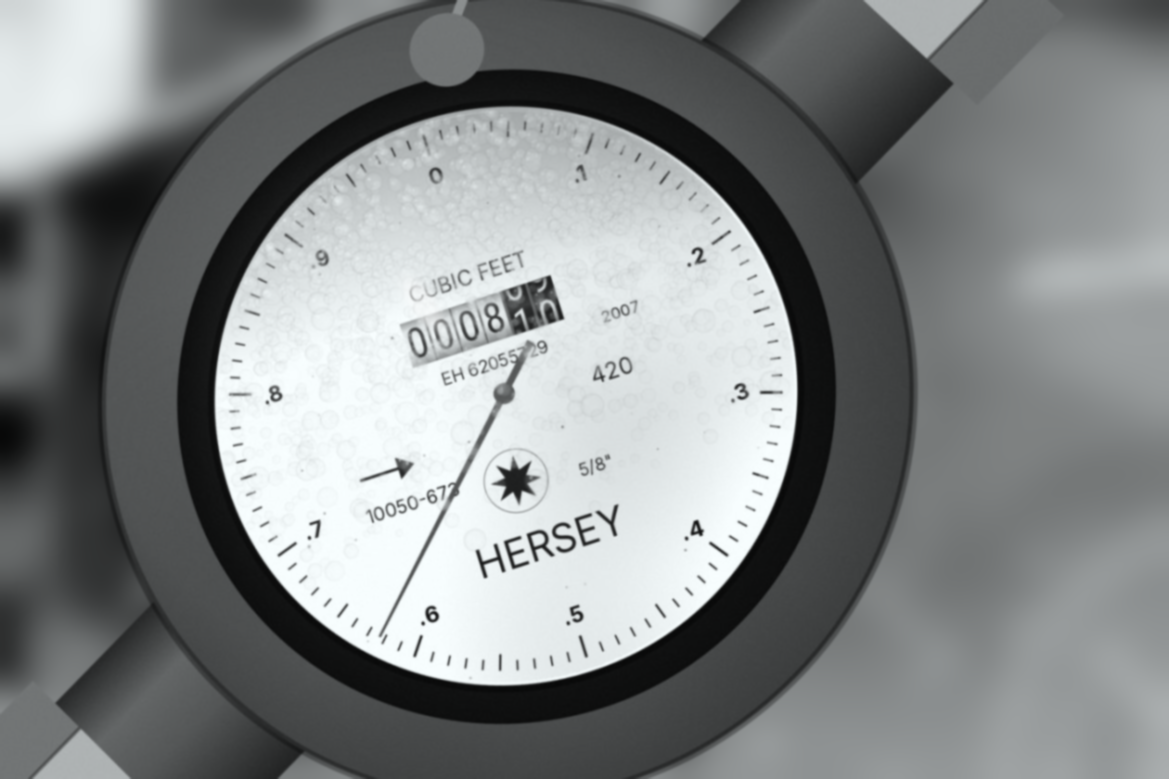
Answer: 809.62 ft³
